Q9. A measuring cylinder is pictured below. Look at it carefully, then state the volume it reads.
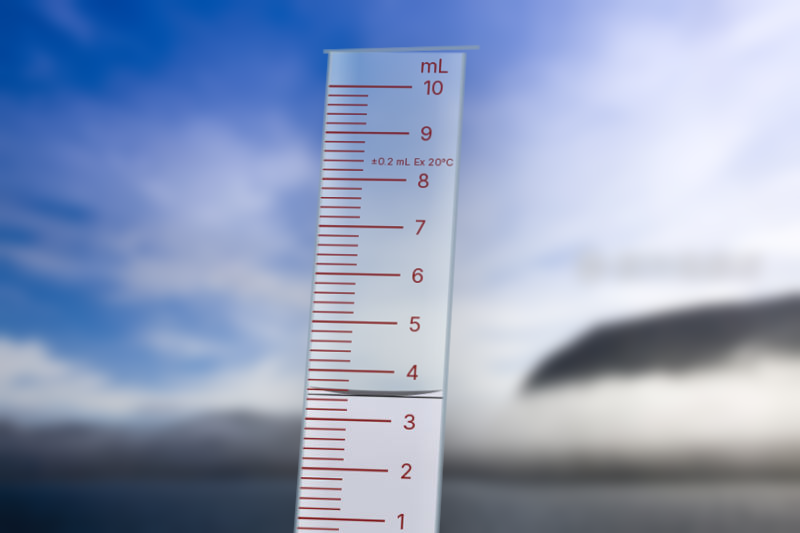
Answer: 3.5 mL
